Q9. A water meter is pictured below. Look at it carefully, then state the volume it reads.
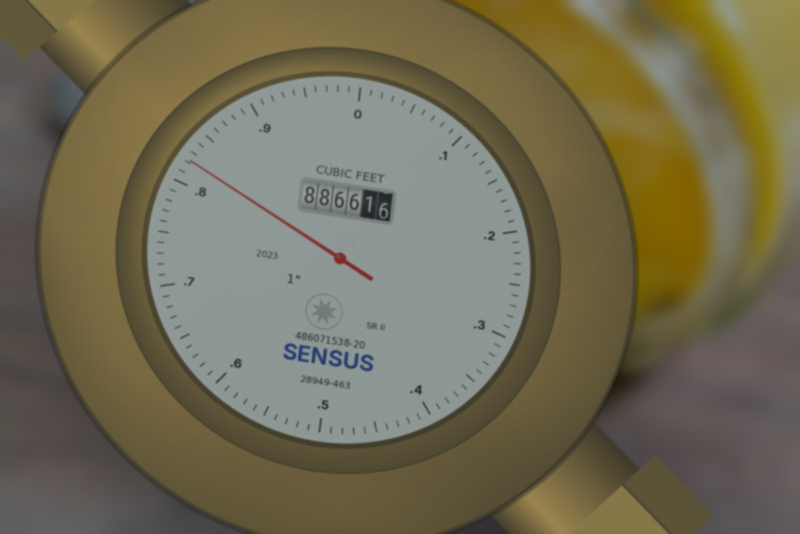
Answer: 886615.82 ft³
